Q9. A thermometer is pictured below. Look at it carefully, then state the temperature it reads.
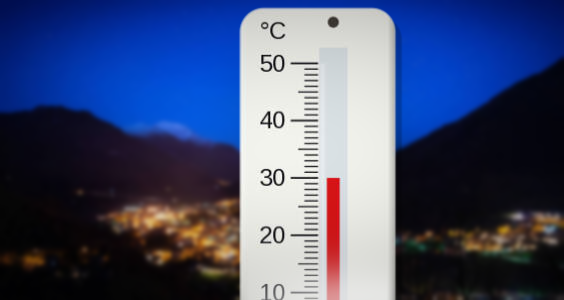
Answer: 30 °C
